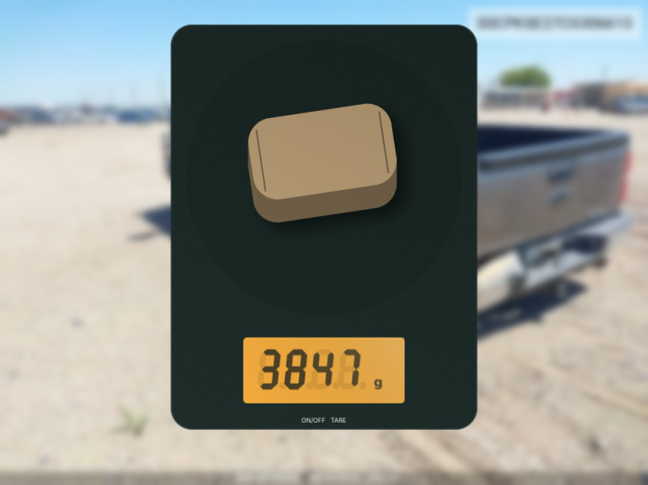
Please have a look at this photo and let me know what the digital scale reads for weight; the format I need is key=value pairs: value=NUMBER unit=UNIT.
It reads value=3847 unit=g
